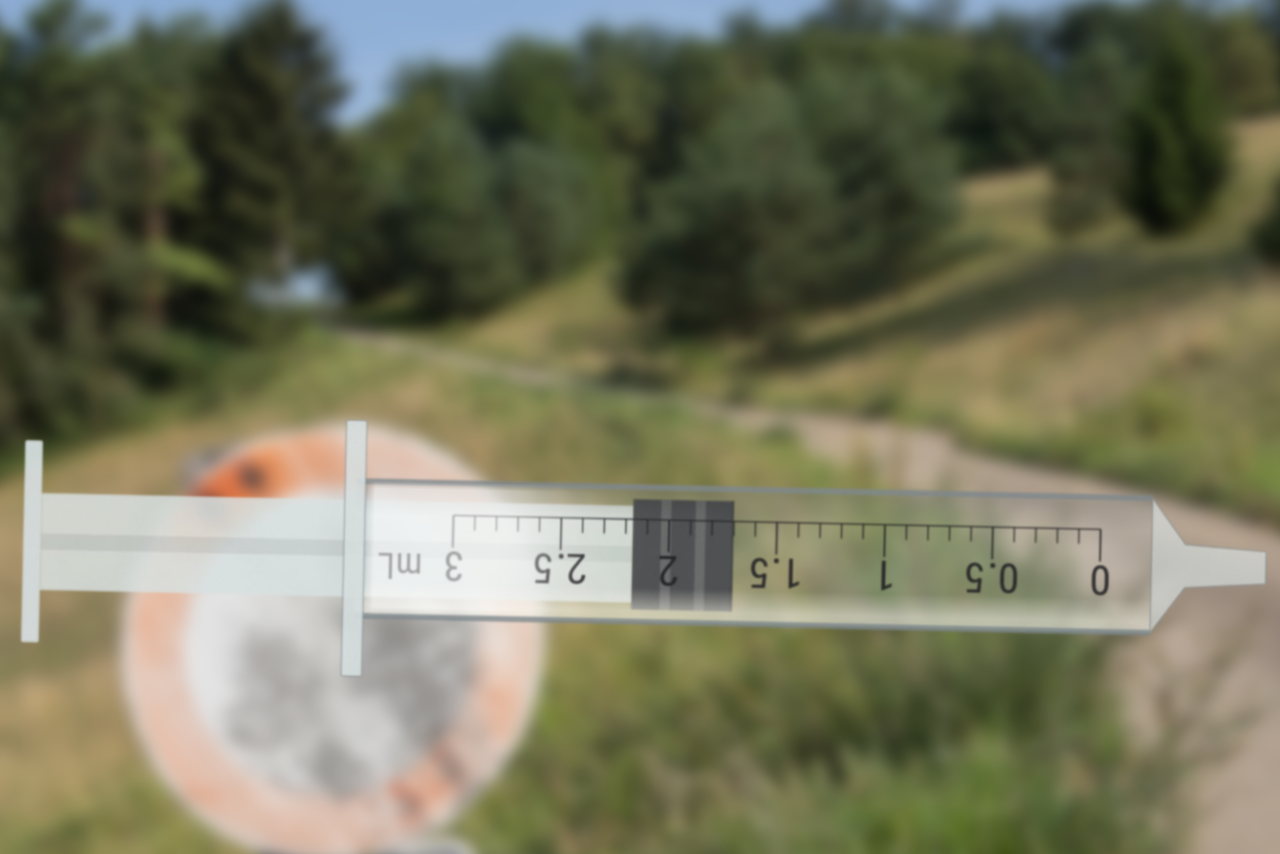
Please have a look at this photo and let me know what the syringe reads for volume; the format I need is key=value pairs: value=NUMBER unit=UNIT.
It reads value=1.7 unit=mL
